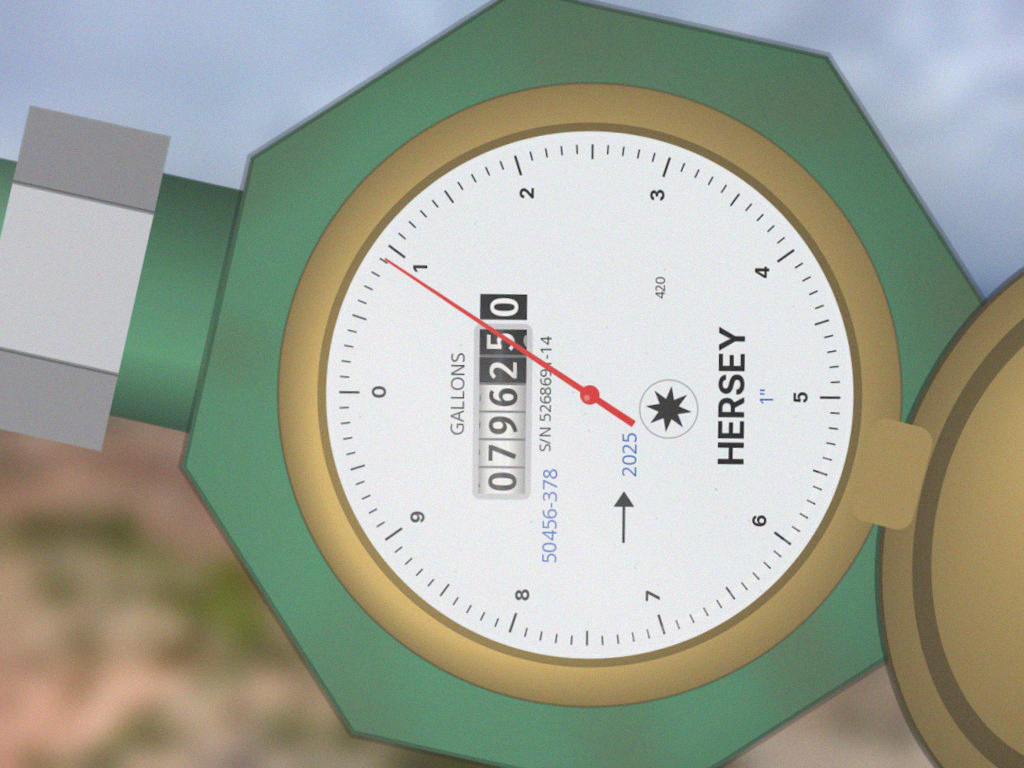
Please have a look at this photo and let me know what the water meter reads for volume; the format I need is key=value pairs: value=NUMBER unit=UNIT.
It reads value=796250.9 unit=gal
